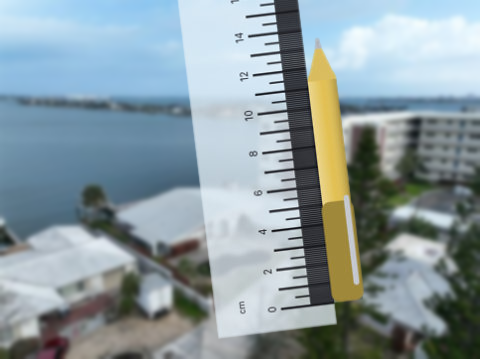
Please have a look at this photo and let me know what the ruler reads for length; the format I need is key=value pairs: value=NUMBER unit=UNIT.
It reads value=13.5 unit=cm
